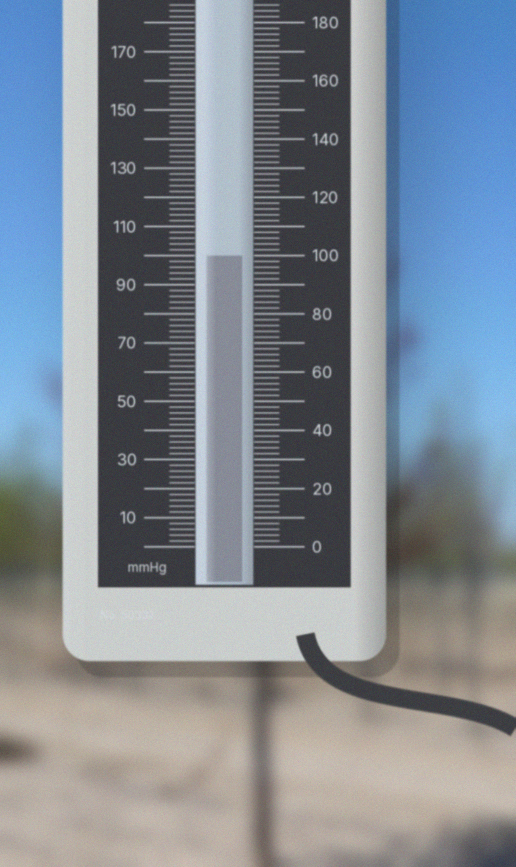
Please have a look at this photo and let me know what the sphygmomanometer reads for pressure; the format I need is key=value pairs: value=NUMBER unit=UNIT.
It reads value=100 unit=mmHg
